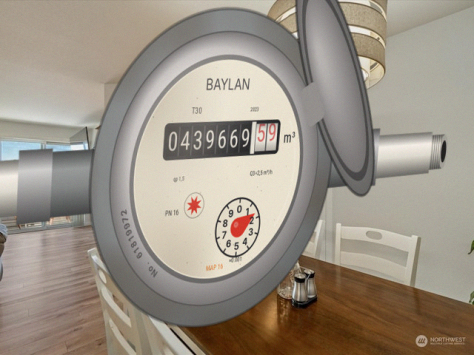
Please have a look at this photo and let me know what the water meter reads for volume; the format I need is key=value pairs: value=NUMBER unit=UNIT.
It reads value=439669.591 unit=m³
